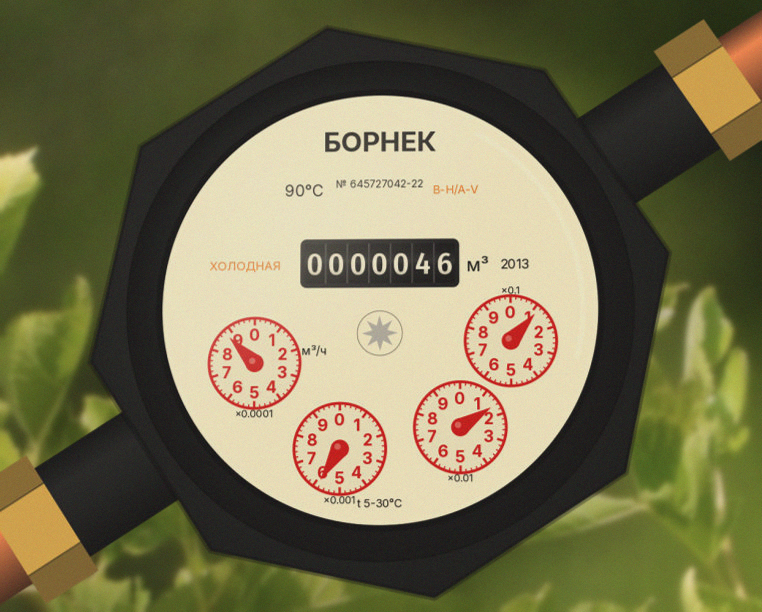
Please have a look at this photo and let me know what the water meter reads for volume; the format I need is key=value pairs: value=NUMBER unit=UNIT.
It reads value=46.1158 unit=m³
